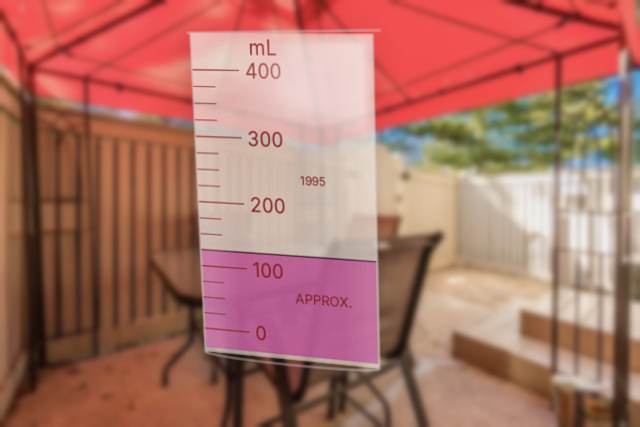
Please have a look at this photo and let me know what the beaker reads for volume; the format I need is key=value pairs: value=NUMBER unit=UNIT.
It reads value=125 unit=mL
